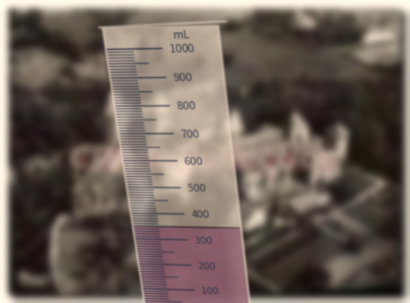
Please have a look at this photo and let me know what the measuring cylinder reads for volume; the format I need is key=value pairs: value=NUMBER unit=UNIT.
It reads value=350 unit=mL
